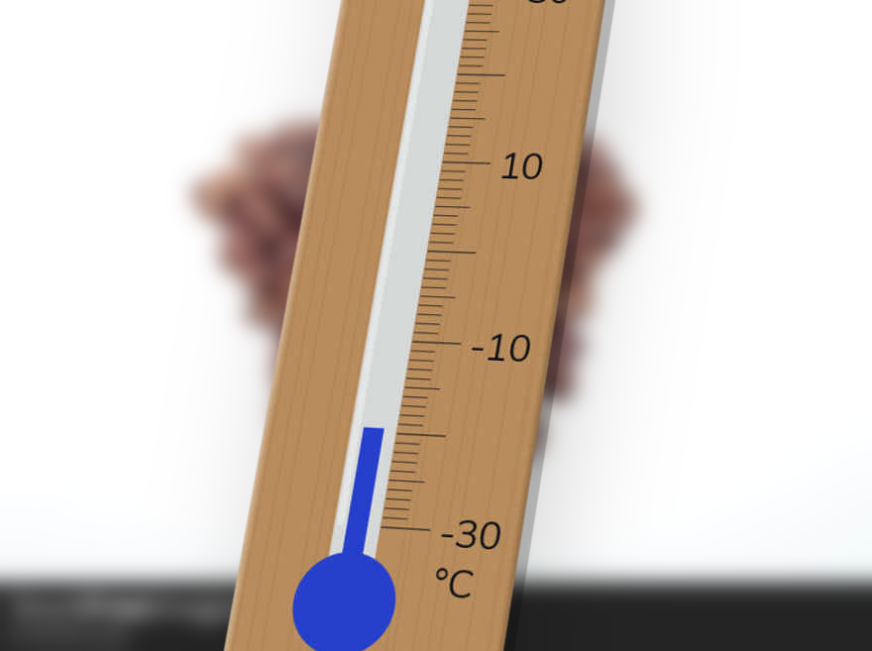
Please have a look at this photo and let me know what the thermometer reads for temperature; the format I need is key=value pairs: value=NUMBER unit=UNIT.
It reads value=-19.5 unit=°C
